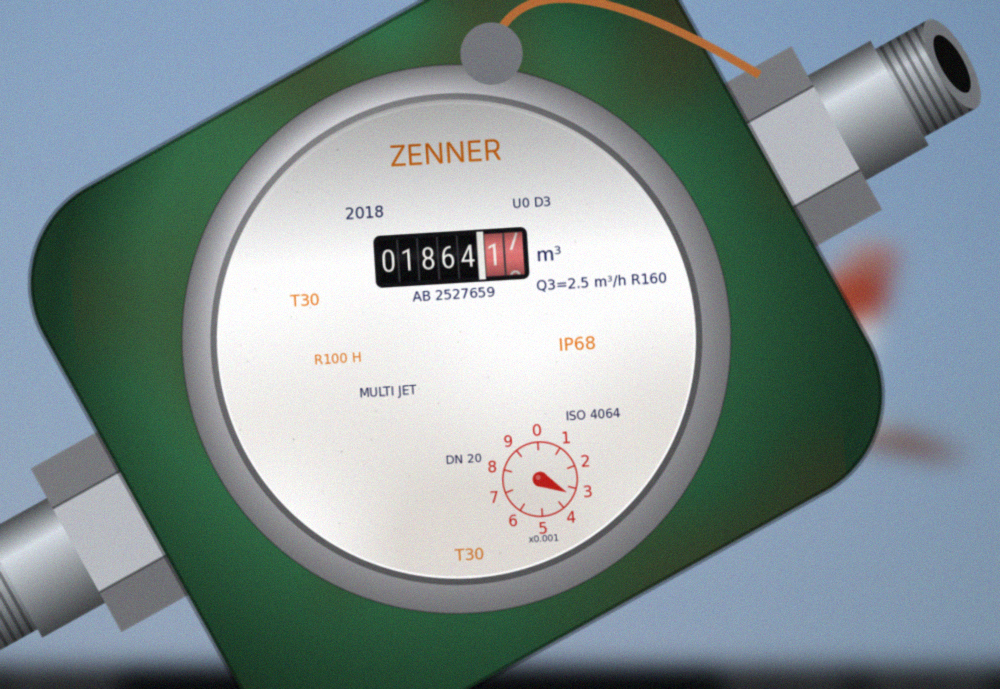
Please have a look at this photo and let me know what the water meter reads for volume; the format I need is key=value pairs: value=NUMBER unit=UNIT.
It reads value=1864.173 unit=m³
